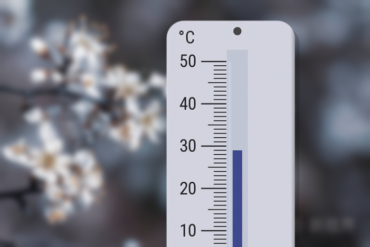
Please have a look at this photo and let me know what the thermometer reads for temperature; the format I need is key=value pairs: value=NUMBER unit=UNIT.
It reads value=29 unit=°C
